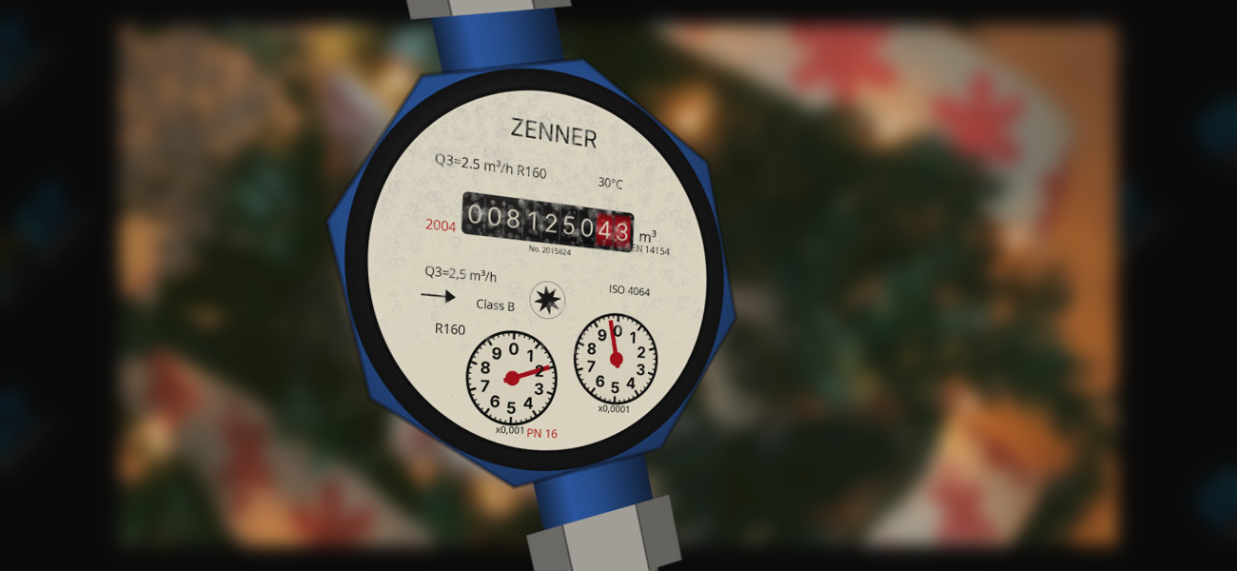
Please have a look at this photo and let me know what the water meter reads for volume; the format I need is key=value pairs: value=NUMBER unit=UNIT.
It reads value=81250.4319 unit=m³
